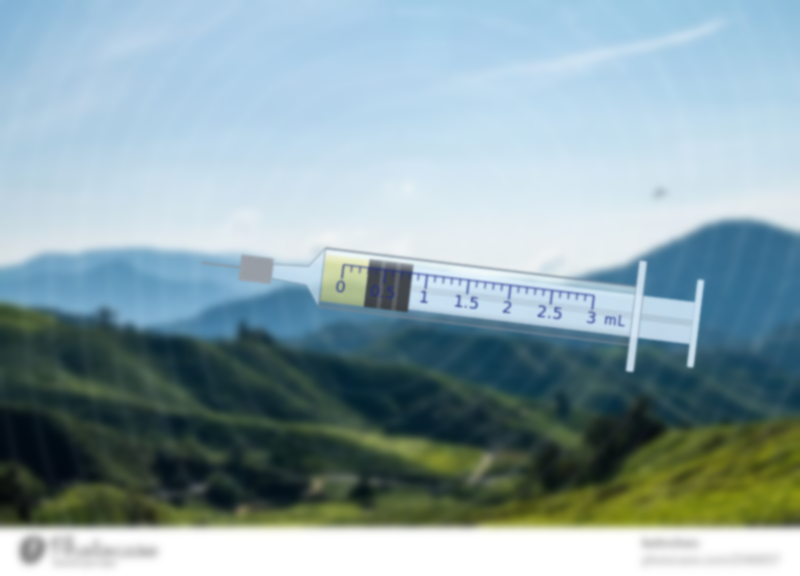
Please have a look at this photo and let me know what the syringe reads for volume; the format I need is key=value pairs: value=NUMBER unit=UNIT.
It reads value=0.3 unit=mL
